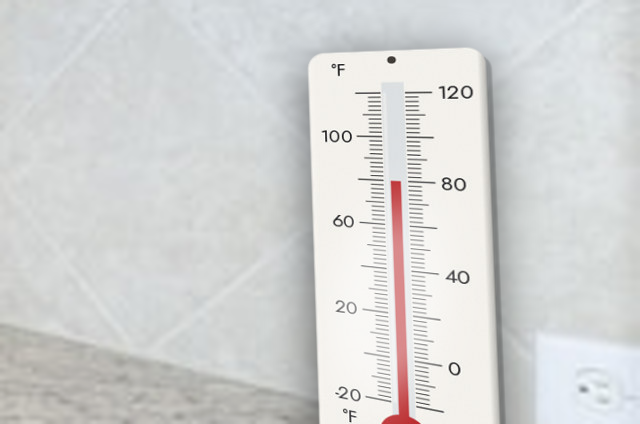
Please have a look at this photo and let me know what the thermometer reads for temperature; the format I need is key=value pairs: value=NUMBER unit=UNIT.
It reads value=80 unit=°F
